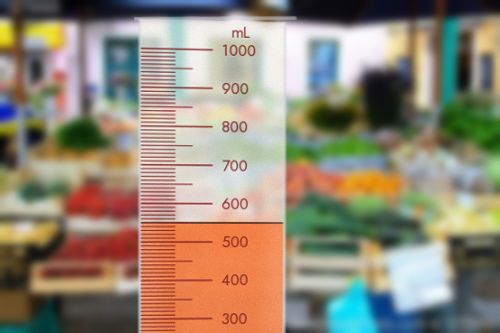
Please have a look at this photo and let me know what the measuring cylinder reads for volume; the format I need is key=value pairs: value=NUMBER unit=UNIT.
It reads value=550 unit=mL
